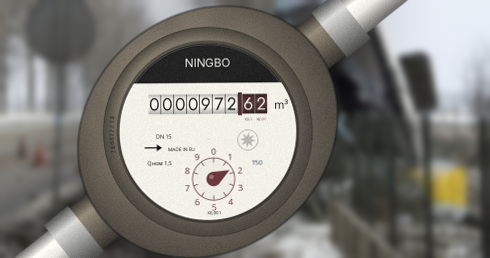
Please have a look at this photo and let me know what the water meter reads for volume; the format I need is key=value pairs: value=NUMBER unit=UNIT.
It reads value=972.621 unit=m³
